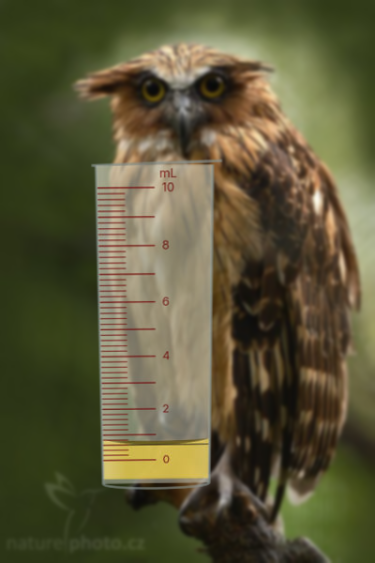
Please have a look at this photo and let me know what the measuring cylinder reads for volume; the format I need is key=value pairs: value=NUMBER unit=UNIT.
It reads value=0.6 unit=mL
